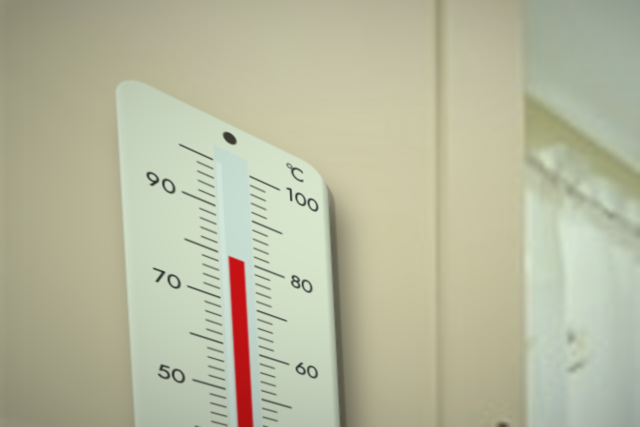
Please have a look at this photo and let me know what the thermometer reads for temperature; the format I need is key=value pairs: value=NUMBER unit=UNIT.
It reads value=80 unit=°C
